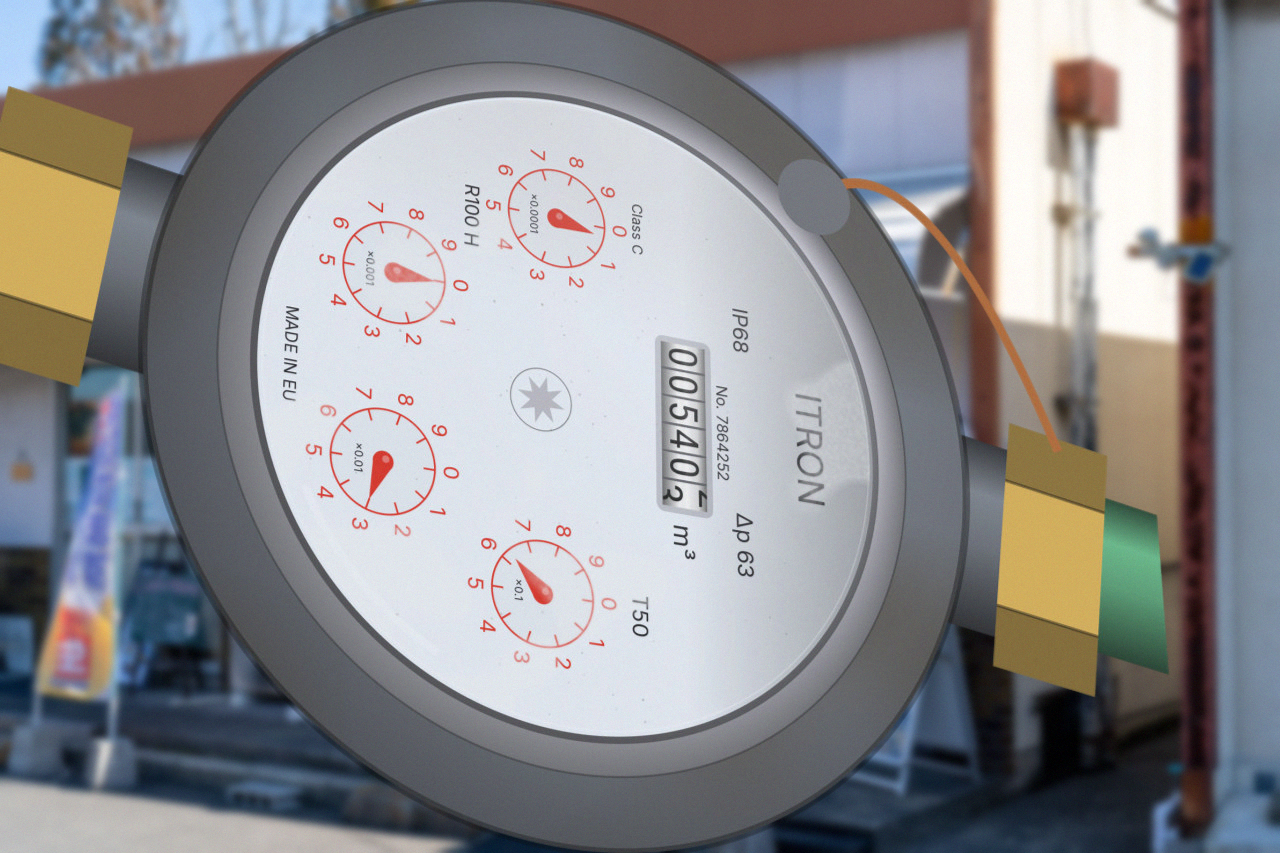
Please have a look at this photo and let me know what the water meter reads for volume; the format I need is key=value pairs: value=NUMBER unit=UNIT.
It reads value=5402.6300 unit=m³
